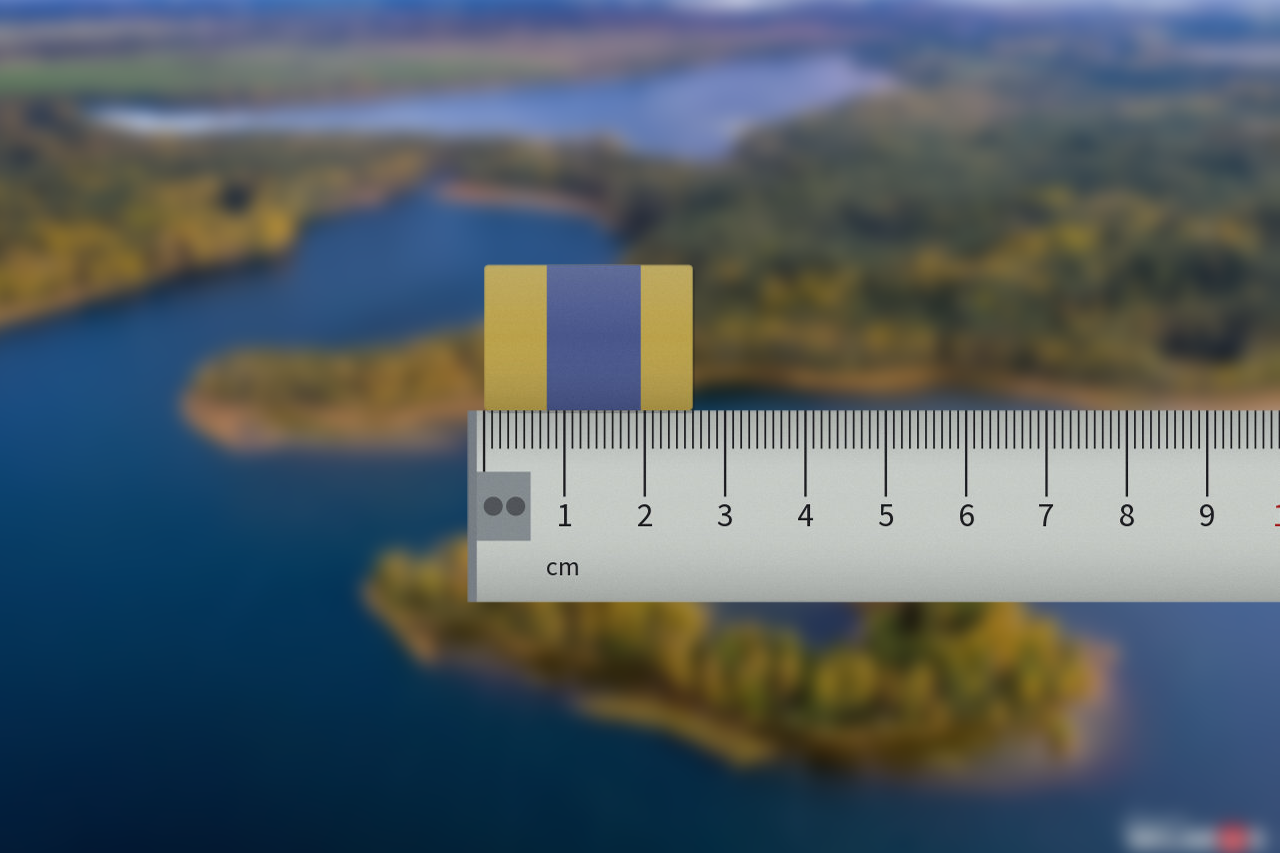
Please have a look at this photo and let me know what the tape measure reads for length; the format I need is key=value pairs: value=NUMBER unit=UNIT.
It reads value=2.6 unit=cm
